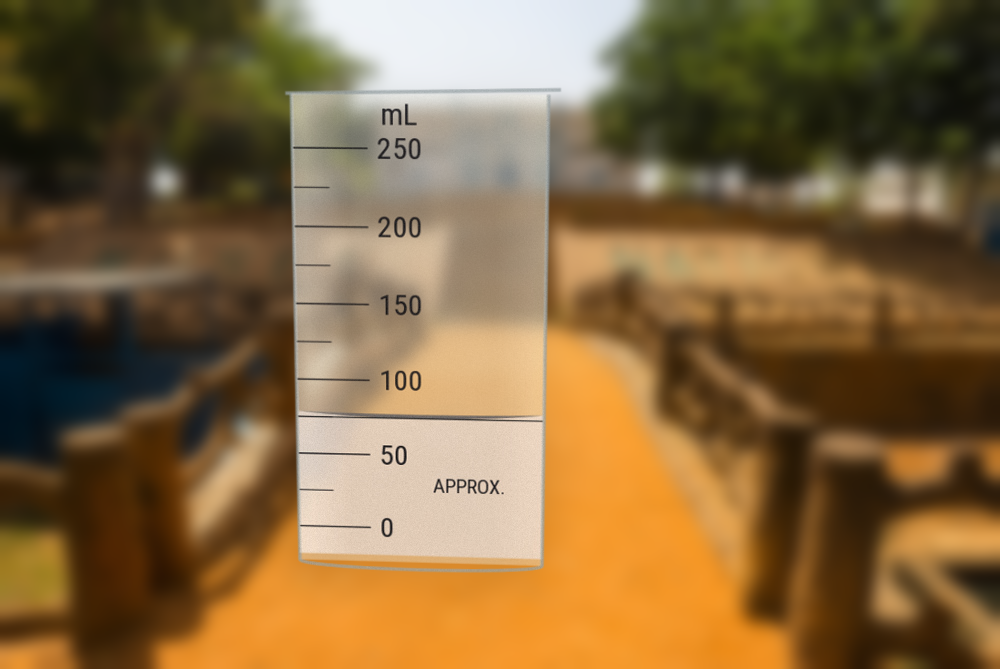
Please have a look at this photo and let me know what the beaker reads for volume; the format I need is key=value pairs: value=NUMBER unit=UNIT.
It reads value=75 unit=mL
